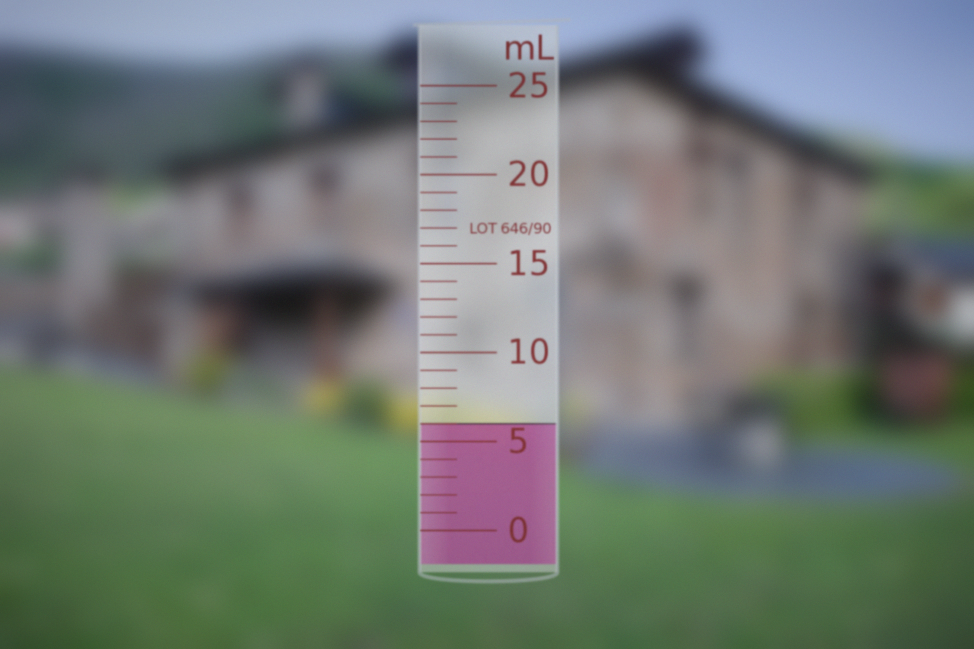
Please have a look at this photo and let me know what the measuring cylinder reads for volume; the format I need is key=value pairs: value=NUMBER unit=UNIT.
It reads value=6 unit=mL
